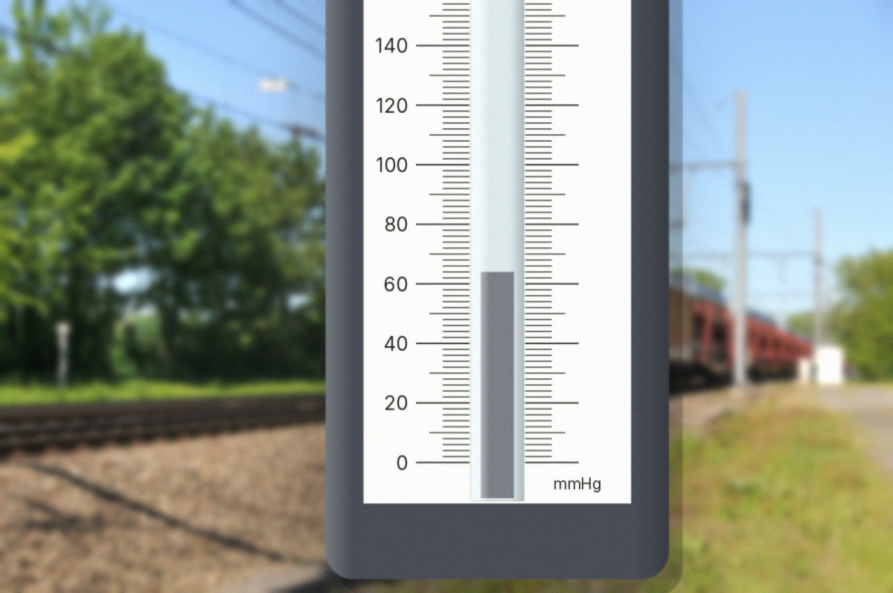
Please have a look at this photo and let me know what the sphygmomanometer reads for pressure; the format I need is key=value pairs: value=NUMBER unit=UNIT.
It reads value=64 unit=mmHg
